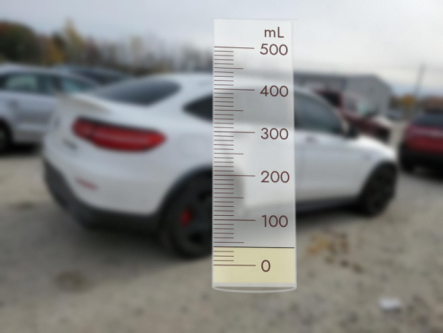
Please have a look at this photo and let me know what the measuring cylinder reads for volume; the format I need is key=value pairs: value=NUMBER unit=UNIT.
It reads value=40 unit=mL
